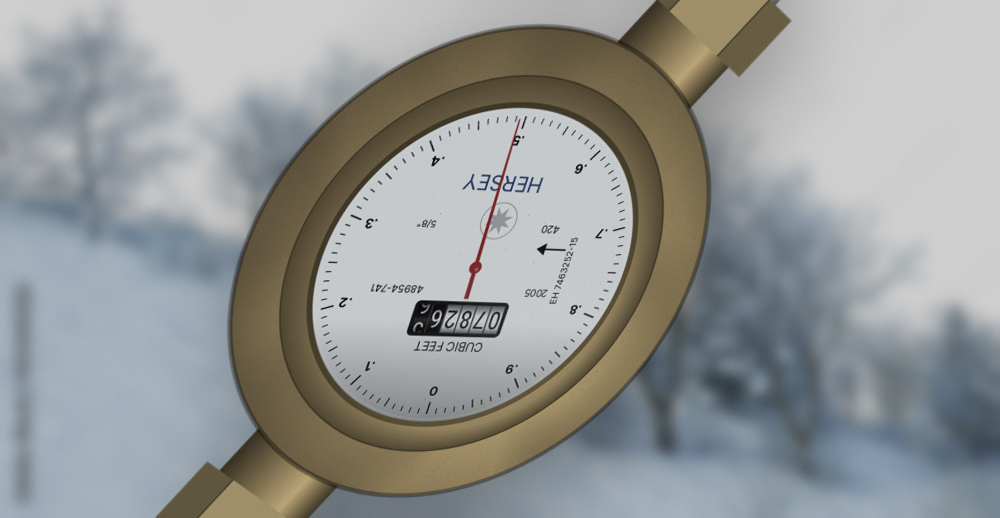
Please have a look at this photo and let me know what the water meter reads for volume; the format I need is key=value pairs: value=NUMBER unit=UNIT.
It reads value=78265.49 unit=ft³
